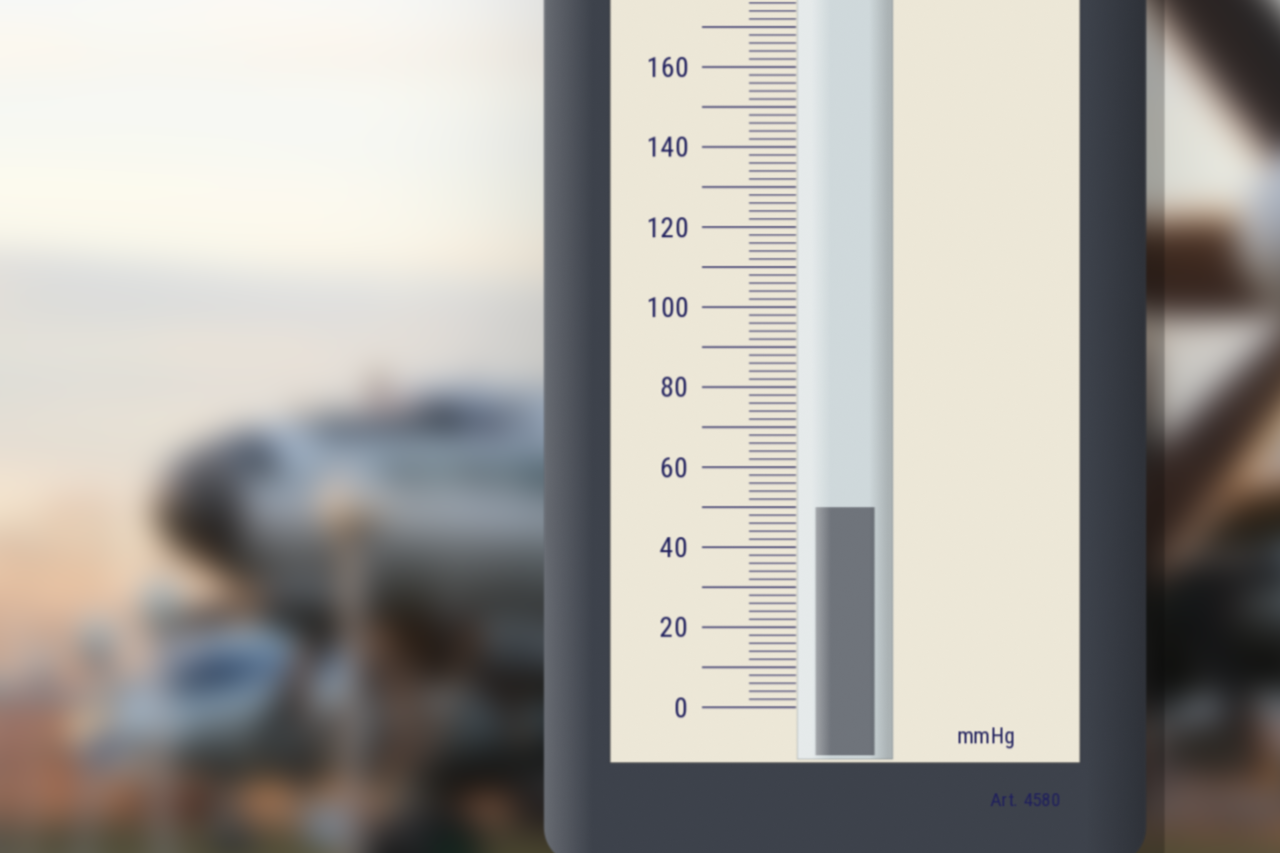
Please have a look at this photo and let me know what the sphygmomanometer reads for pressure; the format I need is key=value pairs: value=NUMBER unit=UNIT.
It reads value=50 unit=mmHg
